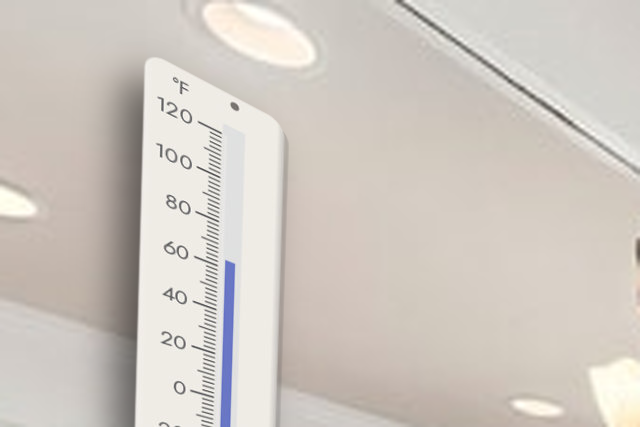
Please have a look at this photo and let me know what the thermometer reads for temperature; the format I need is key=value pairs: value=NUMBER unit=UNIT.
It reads value=64 unit=°F
